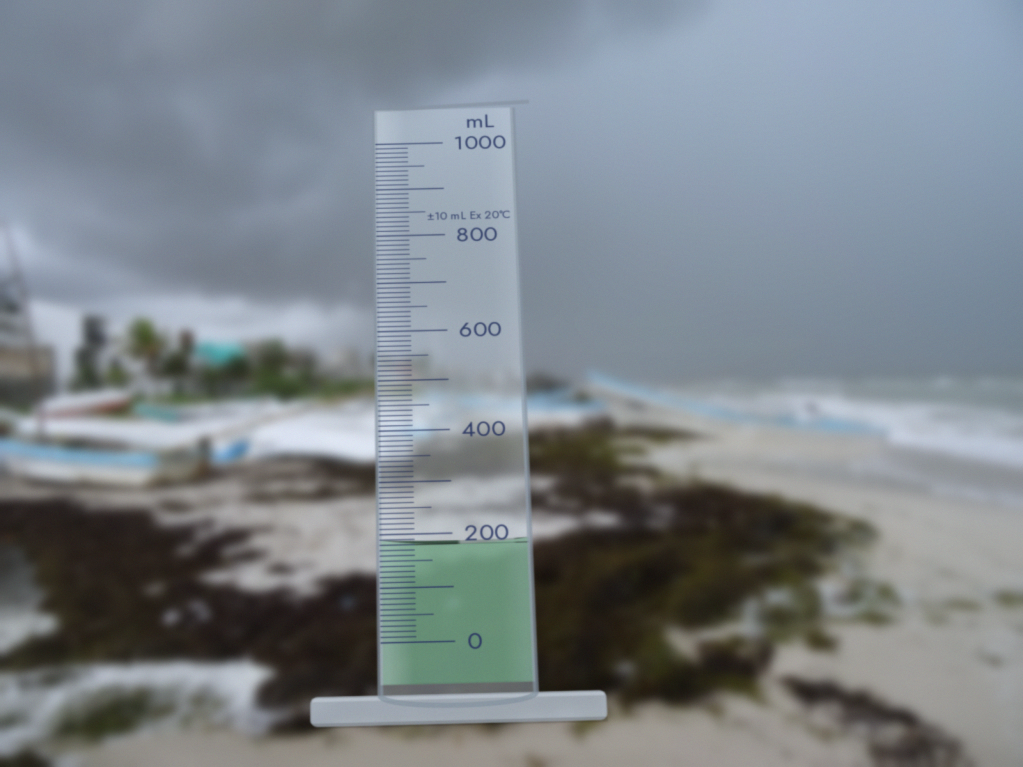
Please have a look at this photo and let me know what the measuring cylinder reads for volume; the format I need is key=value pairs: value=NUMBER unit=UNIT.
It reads value=180 unit=mL
